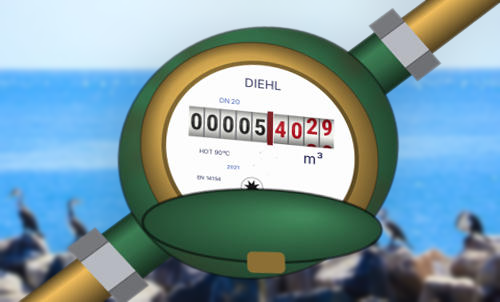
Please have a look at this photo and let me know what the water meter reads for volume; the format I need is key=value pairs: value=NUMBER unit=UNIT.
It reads value=5.4029 unit=m³
